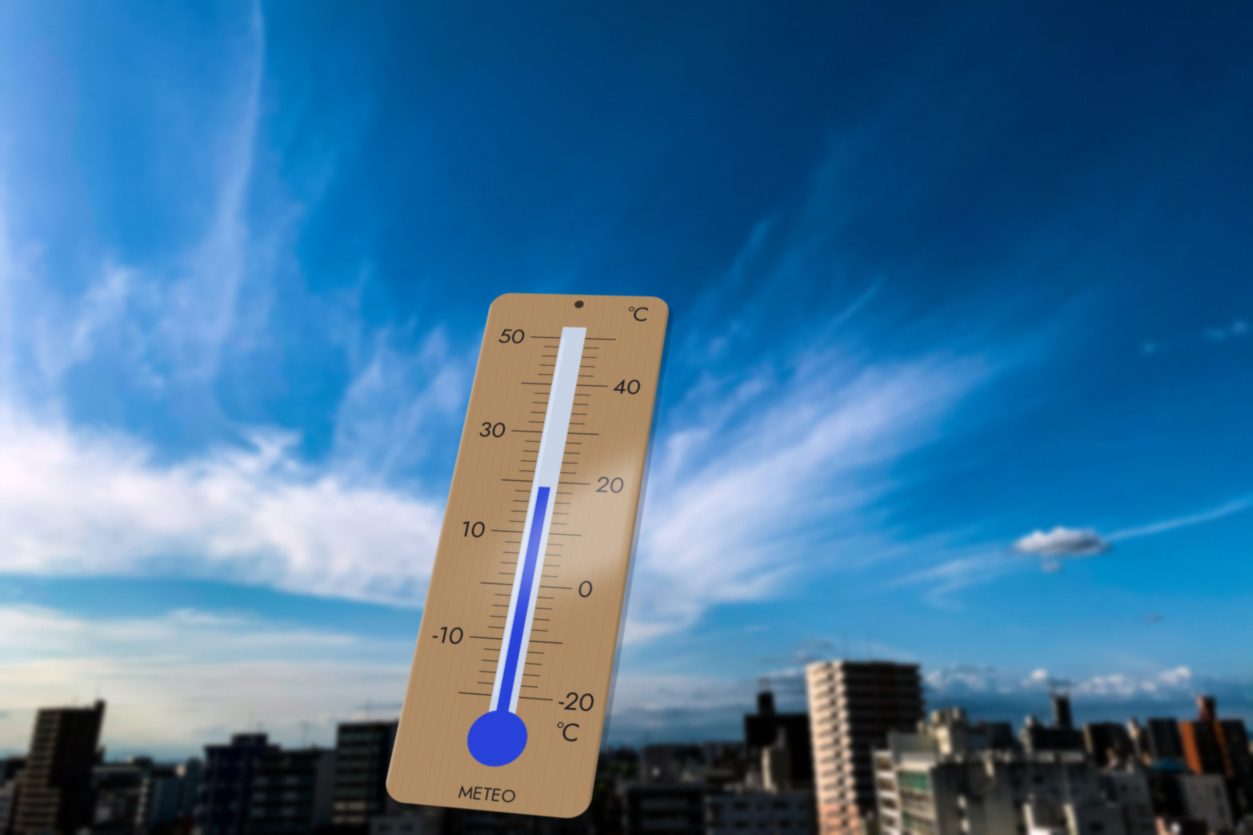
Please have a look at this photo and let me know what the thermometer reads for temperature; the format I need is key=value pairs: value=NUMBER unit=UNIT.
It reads value=19 unit=°C
